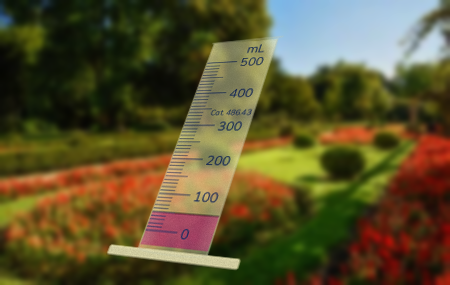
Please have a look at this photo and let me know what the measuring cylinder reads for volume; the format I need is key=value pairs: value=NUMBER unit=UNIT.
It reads value=50 unit=mL
